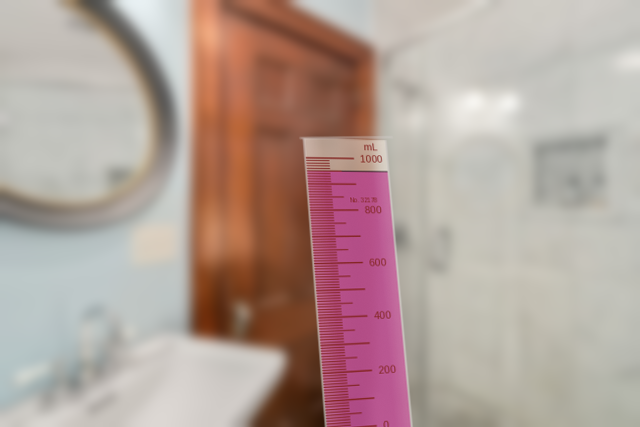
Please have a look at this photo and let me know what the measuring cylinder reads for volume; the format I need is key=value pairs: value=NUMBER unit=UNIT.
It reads value=950 unit=mL
